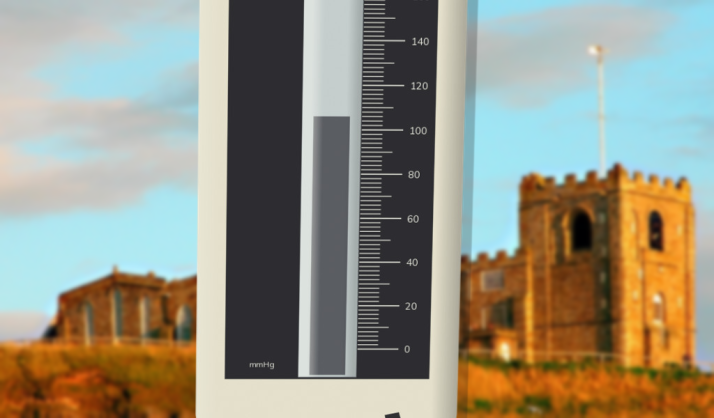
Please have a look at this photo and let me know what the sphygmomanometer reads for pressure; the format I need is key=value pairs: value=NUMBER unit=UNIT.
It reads value=106 unit=mmHg
